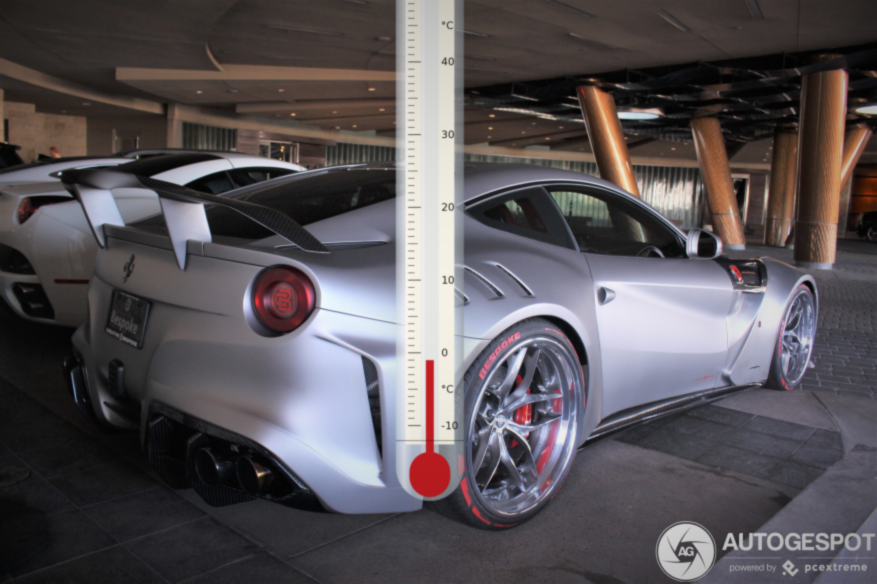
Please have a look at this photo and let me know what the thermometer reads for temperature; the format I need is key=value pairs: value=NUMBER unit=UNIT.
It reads value=-1 unit=°C
